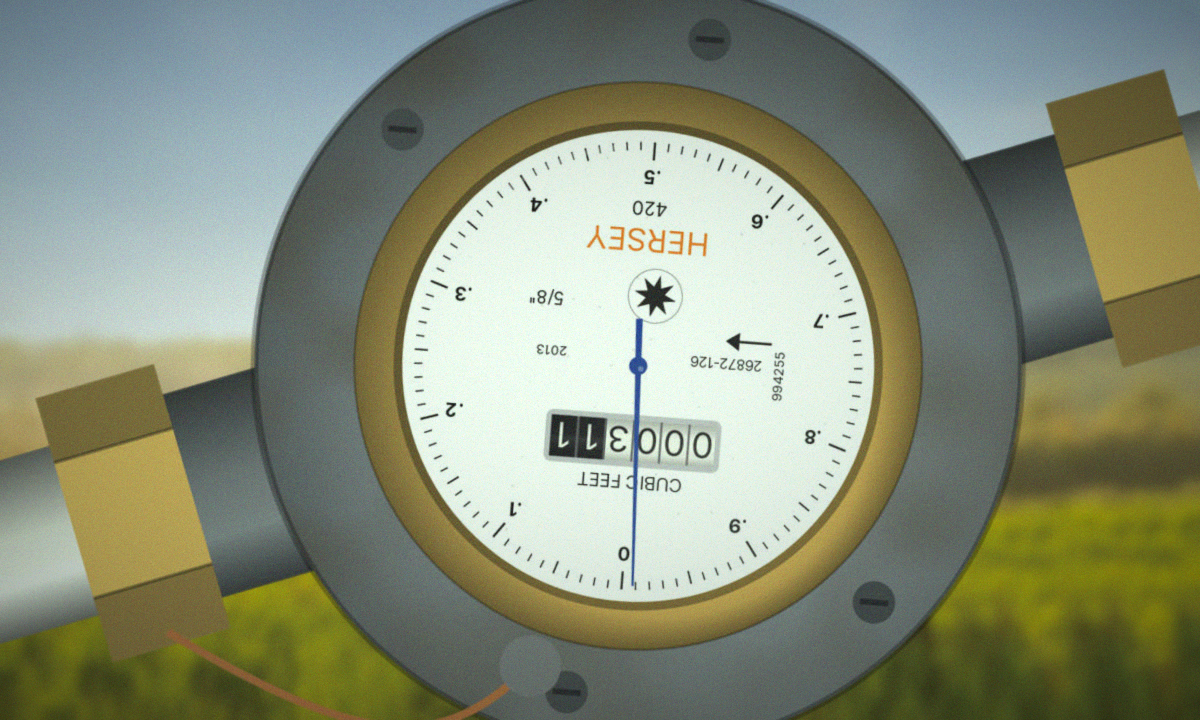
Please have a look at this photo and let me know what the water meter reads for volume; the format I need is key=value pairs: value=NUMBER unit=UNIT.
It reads value=310.99 unit=ft³
